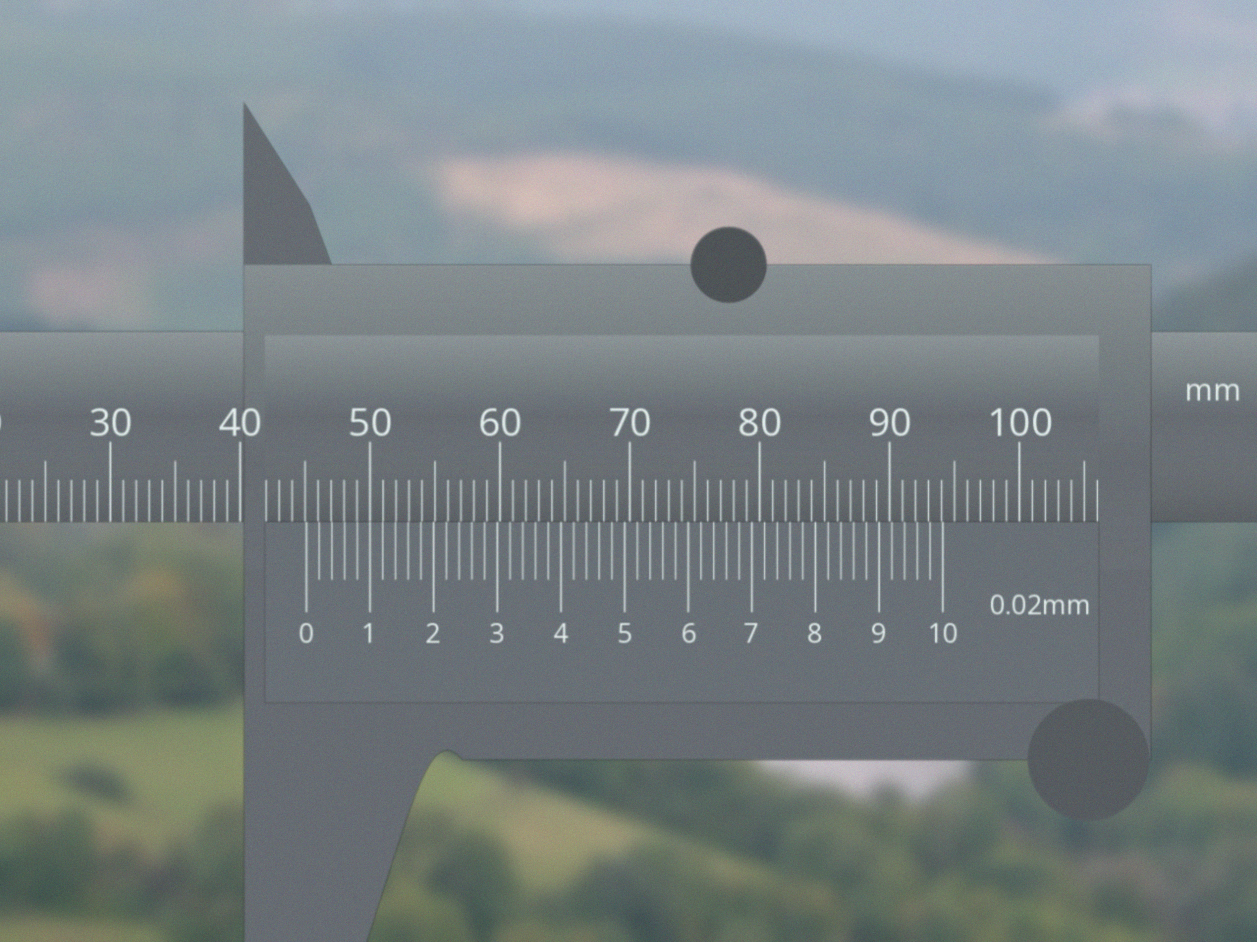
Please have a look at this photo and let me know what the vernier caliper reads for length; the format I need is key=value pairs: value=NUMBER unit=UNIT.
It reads value=45.1 unit=mm
